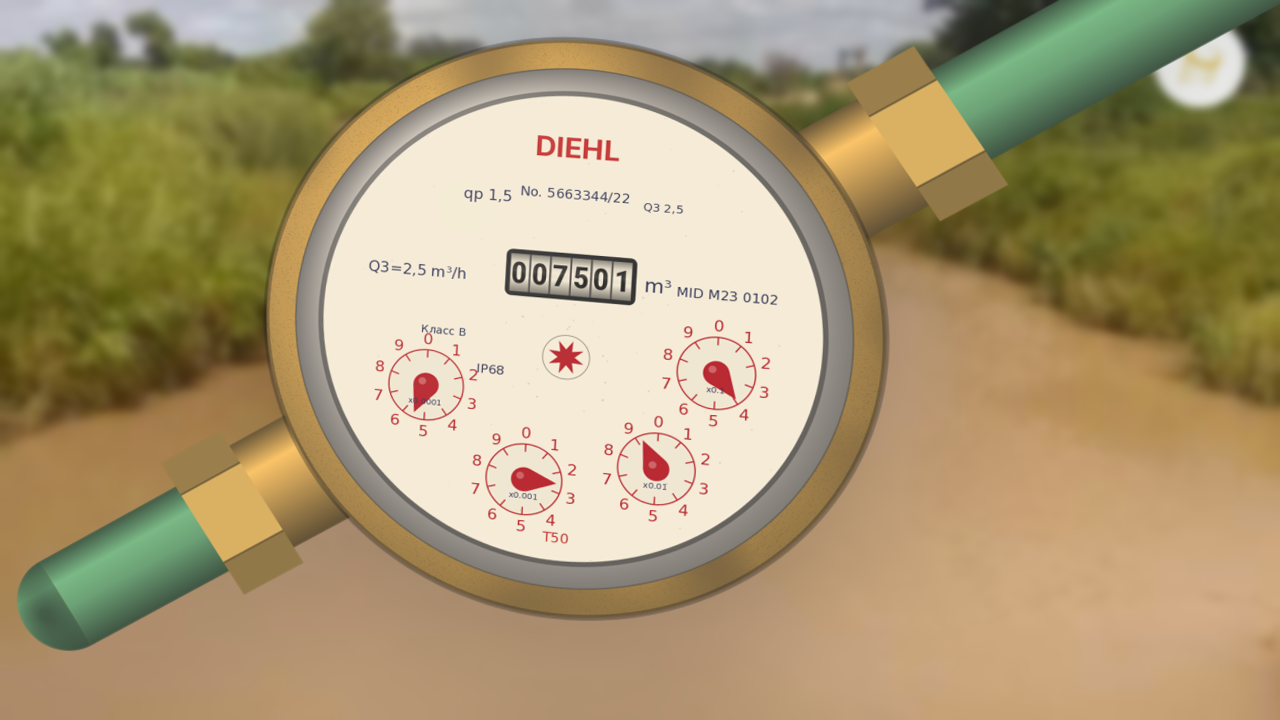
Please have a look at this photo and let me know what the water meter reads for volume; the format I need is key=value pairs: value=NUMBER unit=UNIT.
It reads value=7501.3925 unit=m³
